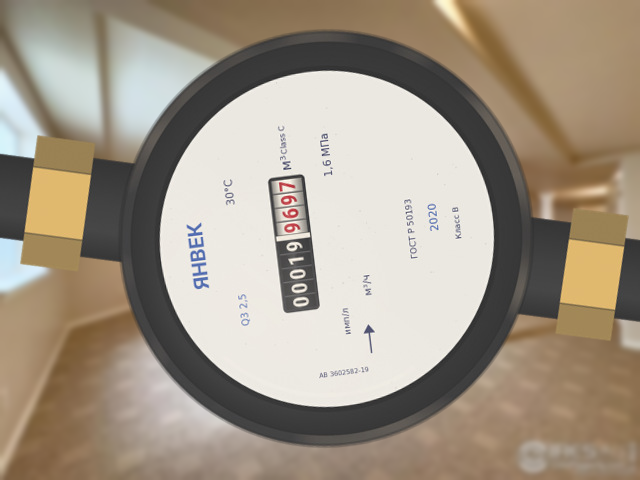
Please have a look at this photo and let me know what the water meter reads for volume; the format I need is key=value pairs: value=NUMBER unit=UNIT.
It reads value=19.9697 unit=m³
